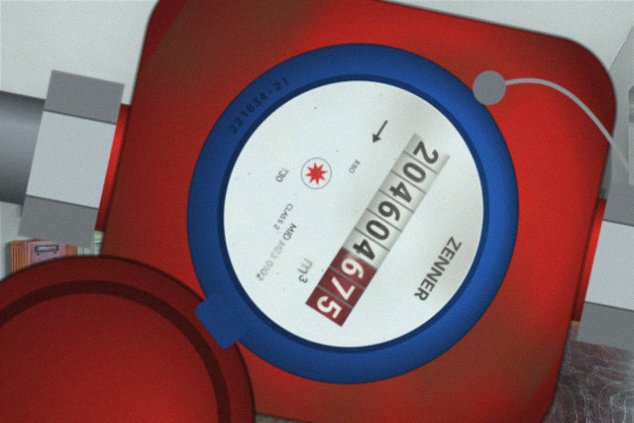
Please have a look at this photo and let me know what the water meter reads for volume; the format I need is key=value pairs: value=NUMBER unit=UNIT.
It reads value=204604.675 unit=m³
